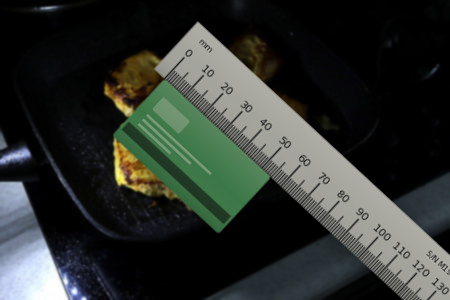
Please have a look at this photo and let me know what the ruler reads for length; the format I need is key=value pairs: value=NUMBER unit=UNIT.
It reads value=55 unit=mm
